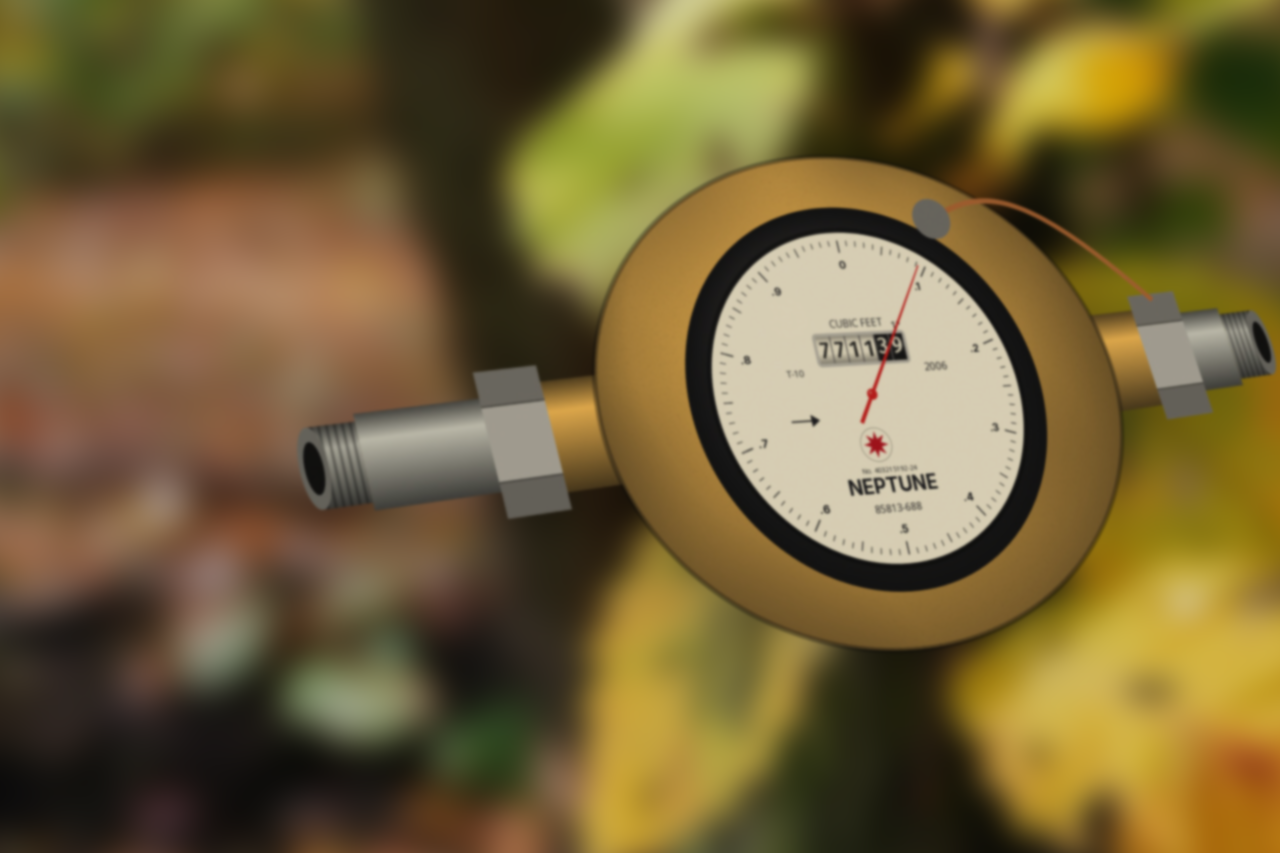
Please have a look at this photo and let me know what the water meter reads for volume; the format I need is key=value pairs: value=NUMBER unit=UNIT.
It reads value=771139.09 unit=ft³
